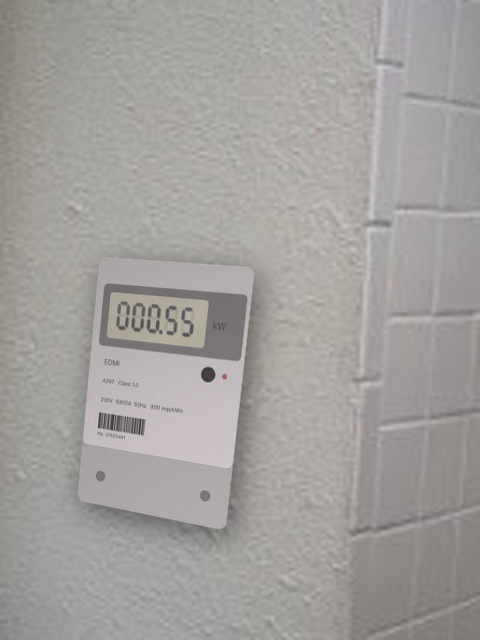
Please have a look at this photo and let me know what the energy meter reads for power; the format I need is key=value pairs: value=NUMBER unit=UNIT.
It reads value=0.55 unit=kW
